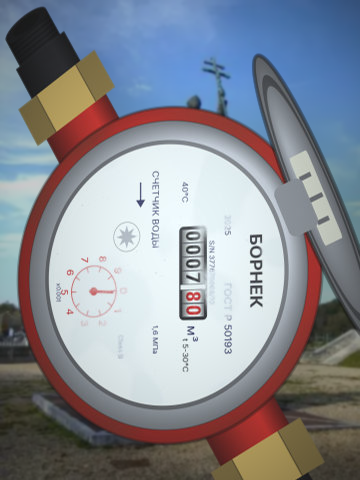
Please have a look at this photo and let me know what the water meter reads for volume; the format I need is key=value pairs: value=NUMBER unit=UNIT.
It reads value=7.800 unit=m³
